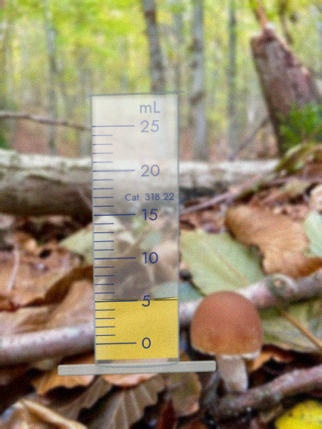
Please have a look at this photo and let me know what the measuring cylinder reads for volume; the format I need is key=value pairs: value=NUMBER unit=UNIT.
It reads value=5 unit=mL
